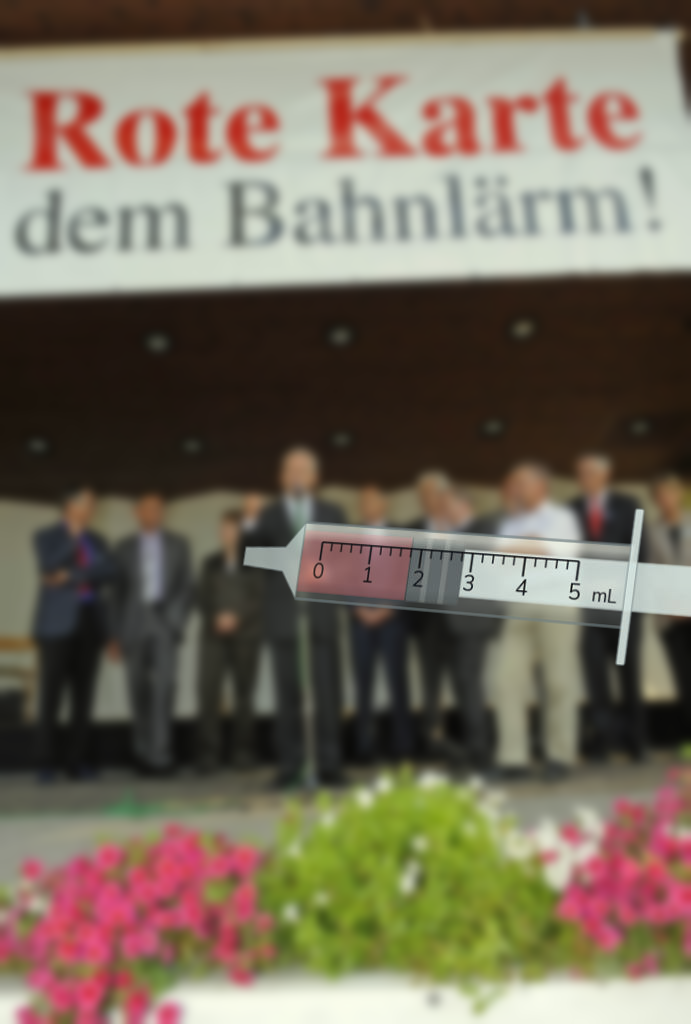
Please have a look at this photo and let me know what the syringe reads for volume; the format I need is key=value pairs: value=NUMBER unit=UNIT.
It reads value=1.8 unit=mL
